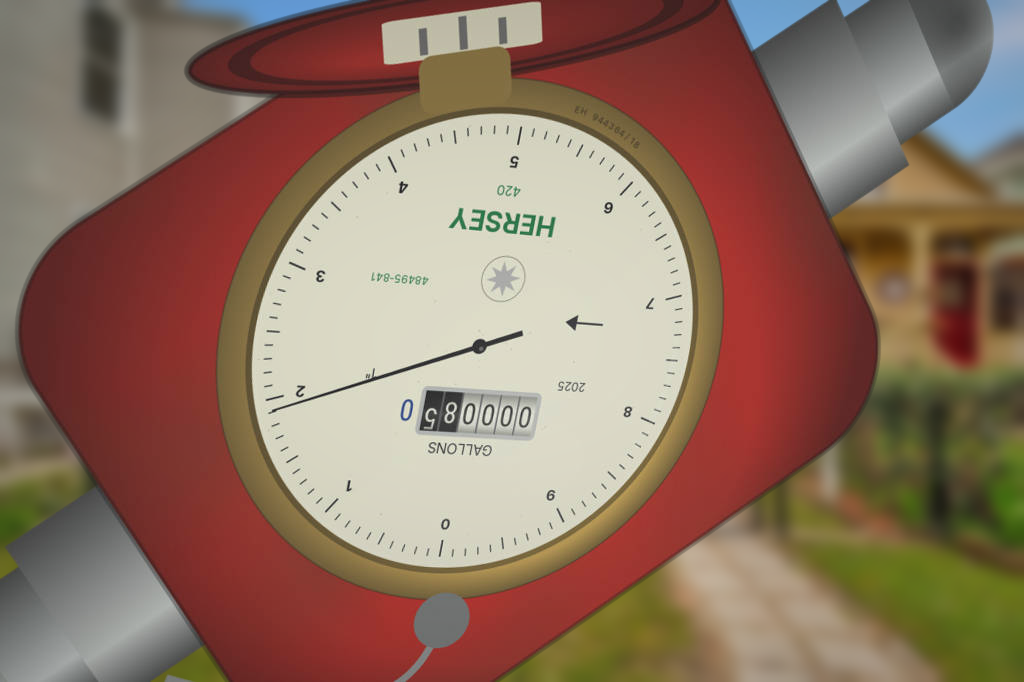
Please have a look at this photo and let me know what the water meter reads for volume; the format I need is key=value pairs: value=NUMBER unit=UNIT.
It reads value=851.9 unit=gal
